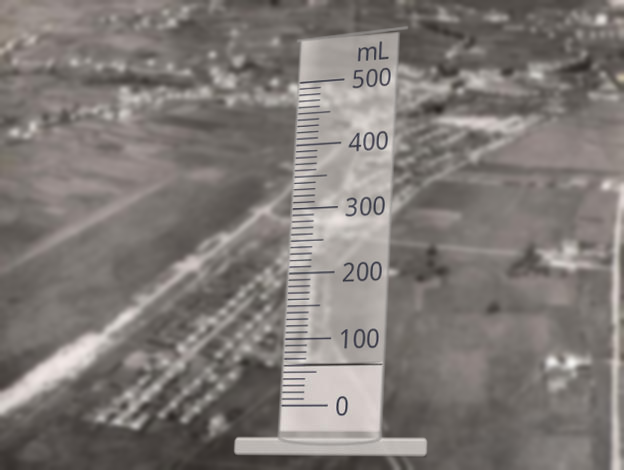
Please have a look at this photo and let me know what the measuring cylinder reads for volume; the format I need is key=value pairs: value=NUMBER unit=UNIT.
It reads value=60 unit=mL
